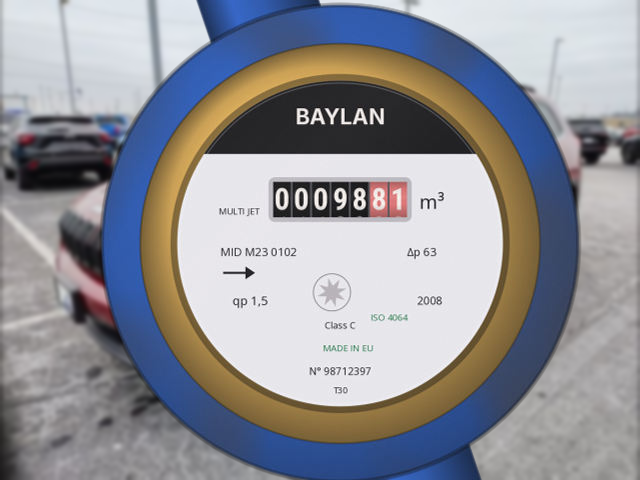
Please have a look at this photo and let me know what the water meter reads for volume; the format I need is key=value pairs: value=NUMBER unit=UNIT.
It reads value=98.81 unit=m³
